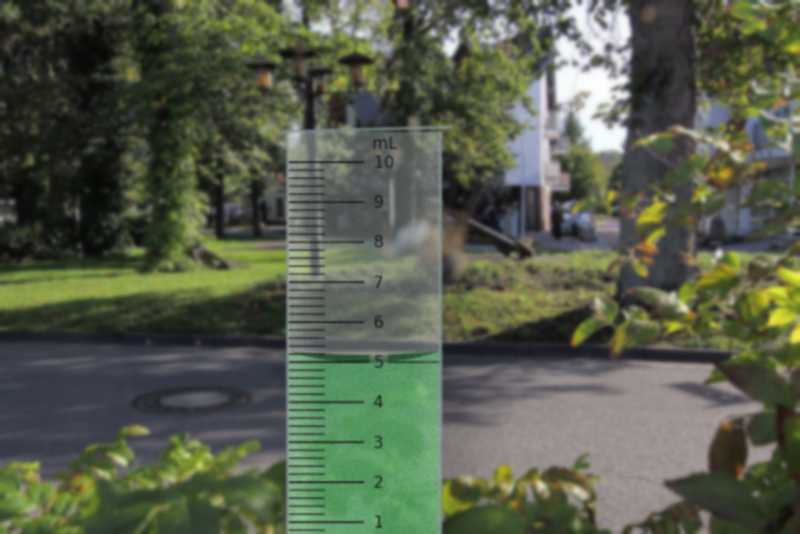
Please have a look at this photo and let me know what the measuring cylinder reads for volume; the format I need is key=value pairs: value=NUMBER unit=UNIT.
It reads value=5 unit=mL
